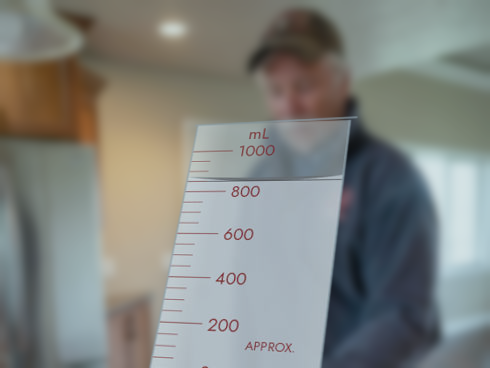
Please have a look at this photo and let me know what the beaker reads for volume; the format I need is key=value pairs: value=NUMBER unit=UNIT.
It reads value=850 unit=mL
